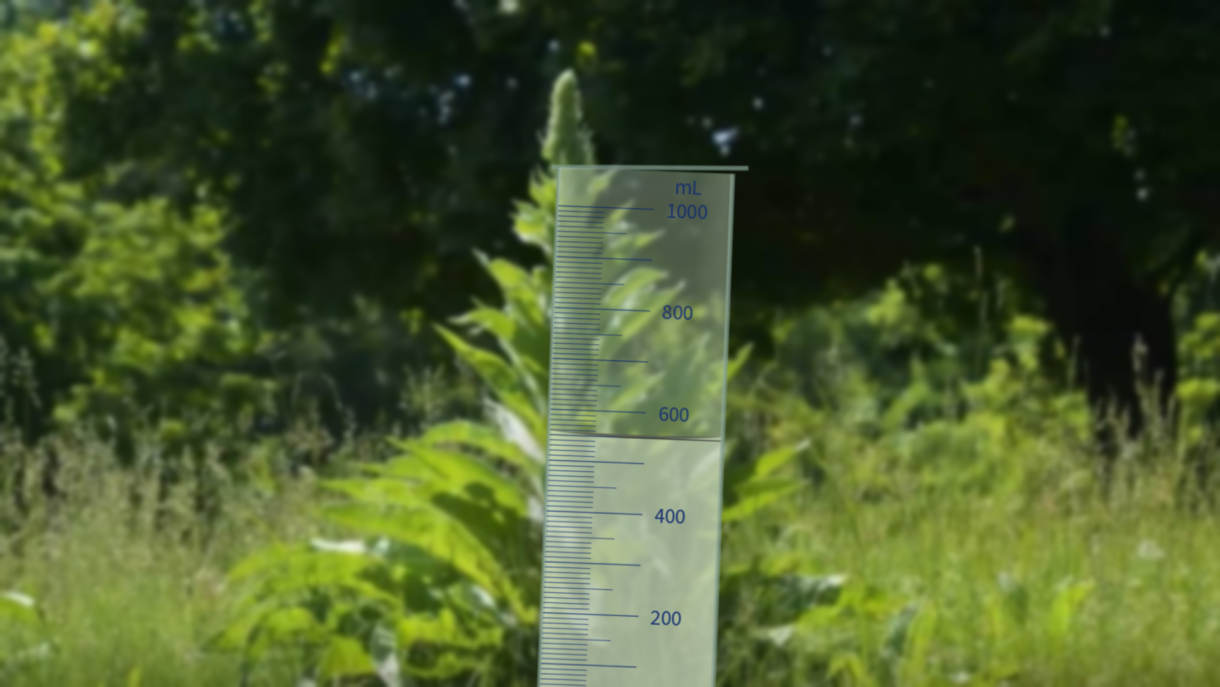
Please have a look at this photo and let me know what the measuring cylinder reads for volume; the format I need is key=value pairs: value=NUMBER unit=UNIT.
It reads value=550 unit=mL
